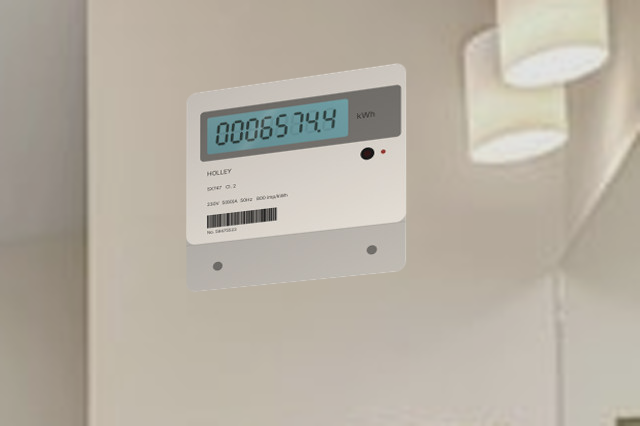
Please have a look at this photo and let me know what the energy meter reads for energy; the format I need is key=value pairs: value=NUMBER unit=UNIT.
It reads value=6574.4 unit=kWh
